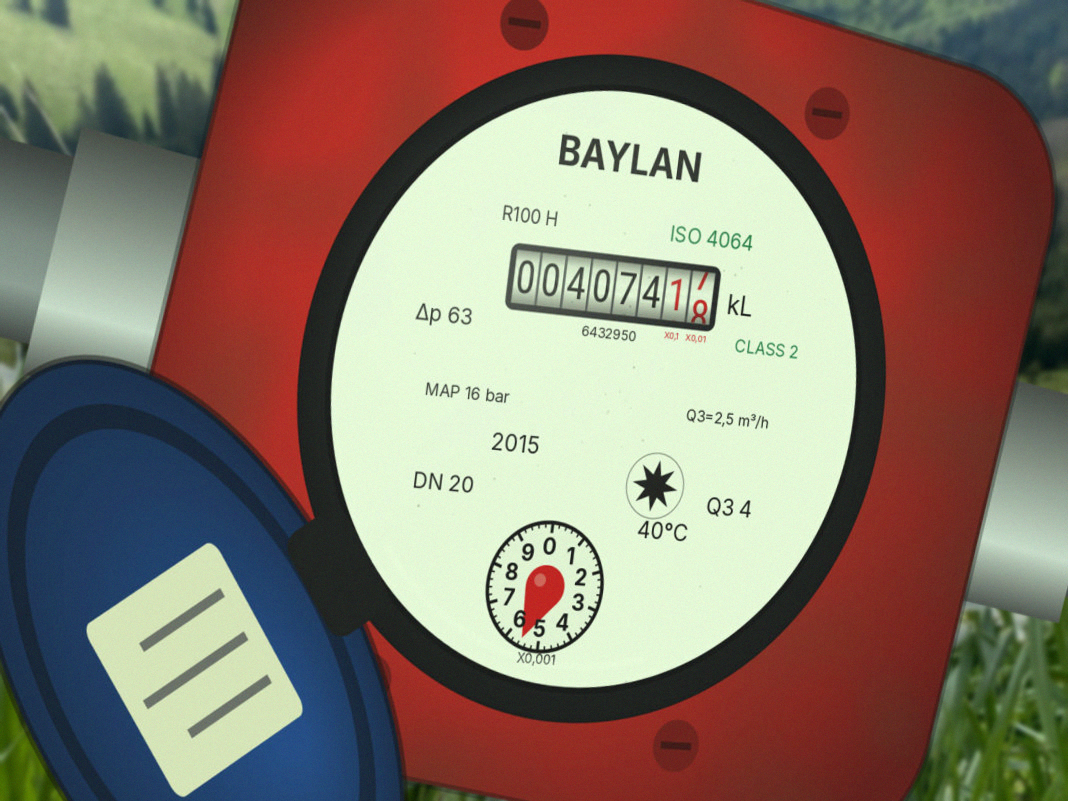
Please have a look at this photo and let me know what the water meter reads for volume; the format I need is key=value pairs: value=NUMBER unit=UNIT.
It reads value=4074.175 unit=kL
